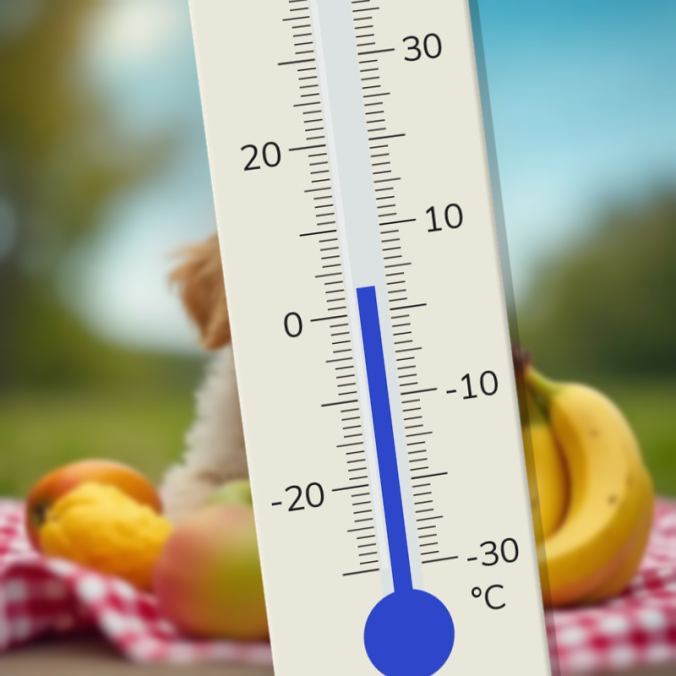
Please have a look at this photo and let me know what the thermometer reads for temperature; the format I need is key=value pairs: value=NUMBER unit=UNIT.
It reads value=3 unit=°C
